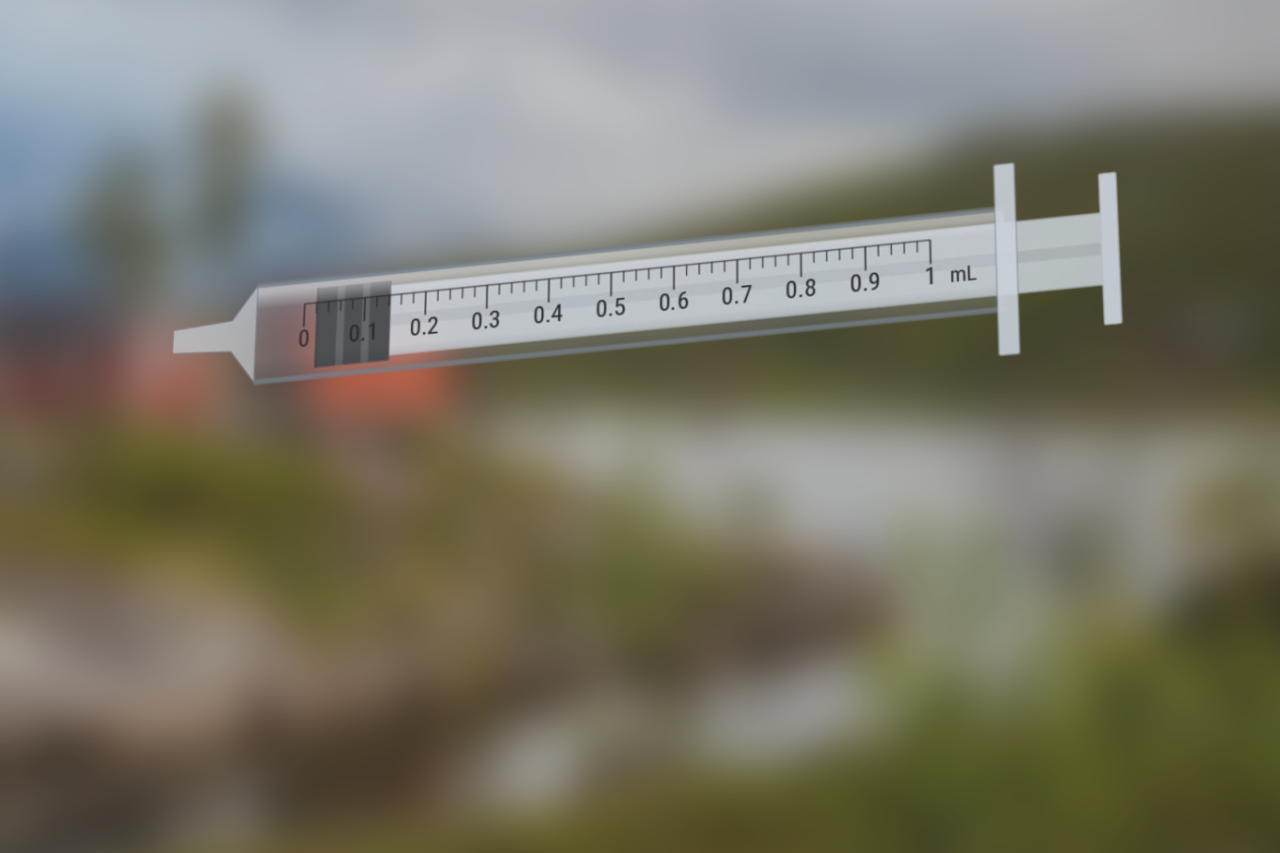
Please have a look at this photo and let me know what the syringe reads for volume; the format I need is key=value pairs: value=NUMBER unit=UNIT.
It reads value=0.02 unit=mL
